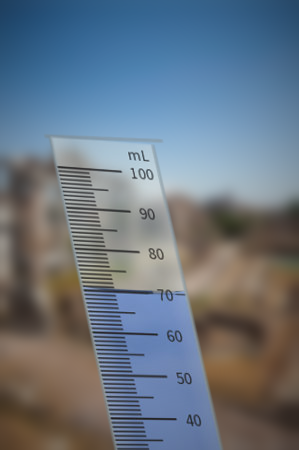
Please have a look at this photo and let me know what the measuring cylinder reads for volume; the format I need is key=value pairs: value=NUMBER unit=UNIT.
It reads value=70 unit=mL
